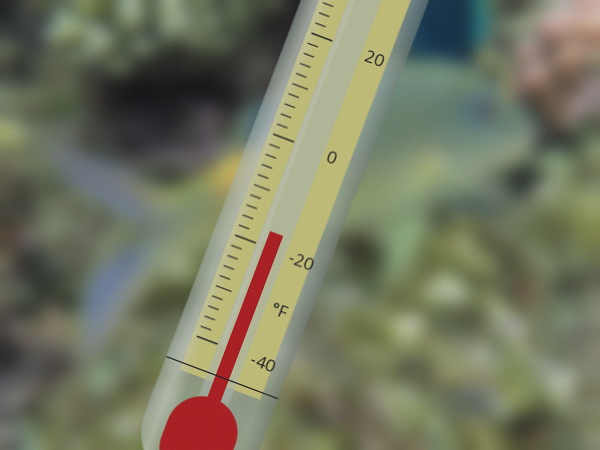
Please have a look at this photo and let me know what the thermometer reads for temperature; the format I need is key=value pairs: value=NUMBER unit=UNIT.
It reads value=-17 unit=°F
